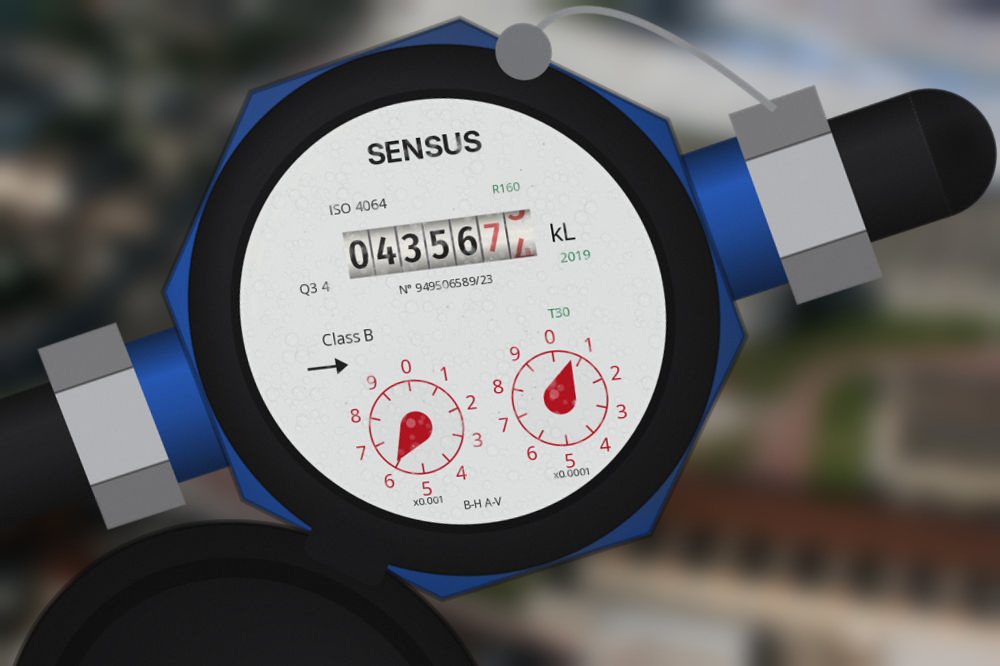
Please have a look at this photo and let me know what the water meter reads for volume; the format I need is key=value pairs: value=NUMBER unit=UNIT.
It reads value=4356.7360 unit=kL
